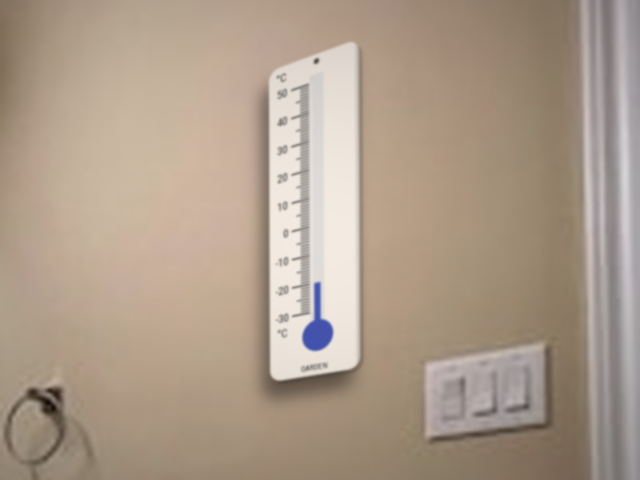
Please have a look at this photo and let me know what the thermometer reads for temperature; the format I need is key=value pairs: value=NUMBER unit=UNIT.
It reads value=-20 unit=°C
